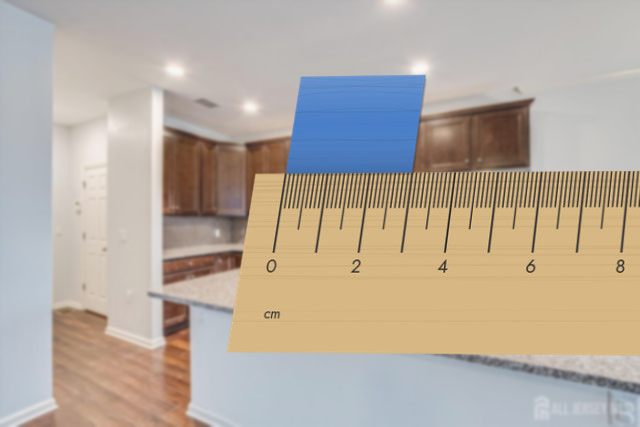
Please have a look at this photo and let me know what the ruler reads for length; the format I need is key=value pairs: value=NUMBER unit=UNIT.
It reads value=3 unit=cm
